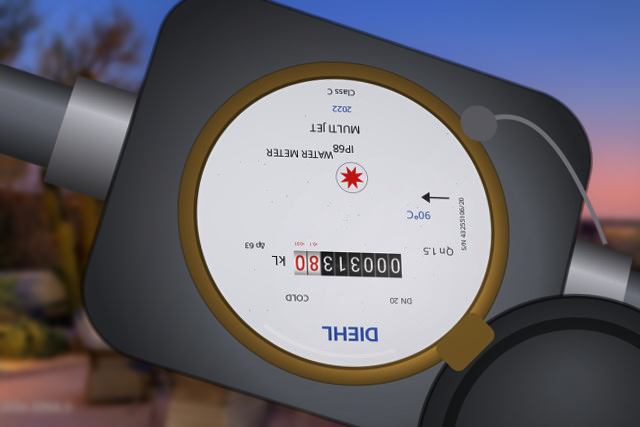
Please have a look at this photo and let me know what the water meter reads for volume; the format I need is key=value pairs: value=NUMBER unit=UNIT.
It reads value=313.80 unit=kL
